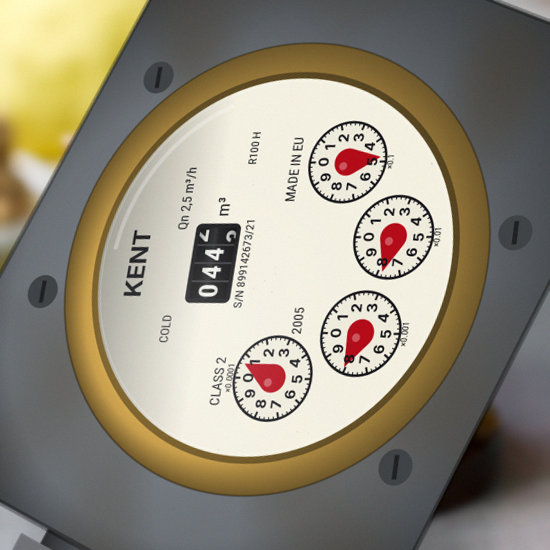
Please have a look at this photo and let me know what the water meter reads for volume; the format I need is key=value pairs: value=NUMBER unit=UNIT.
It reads value=442.4780 unit=m³
